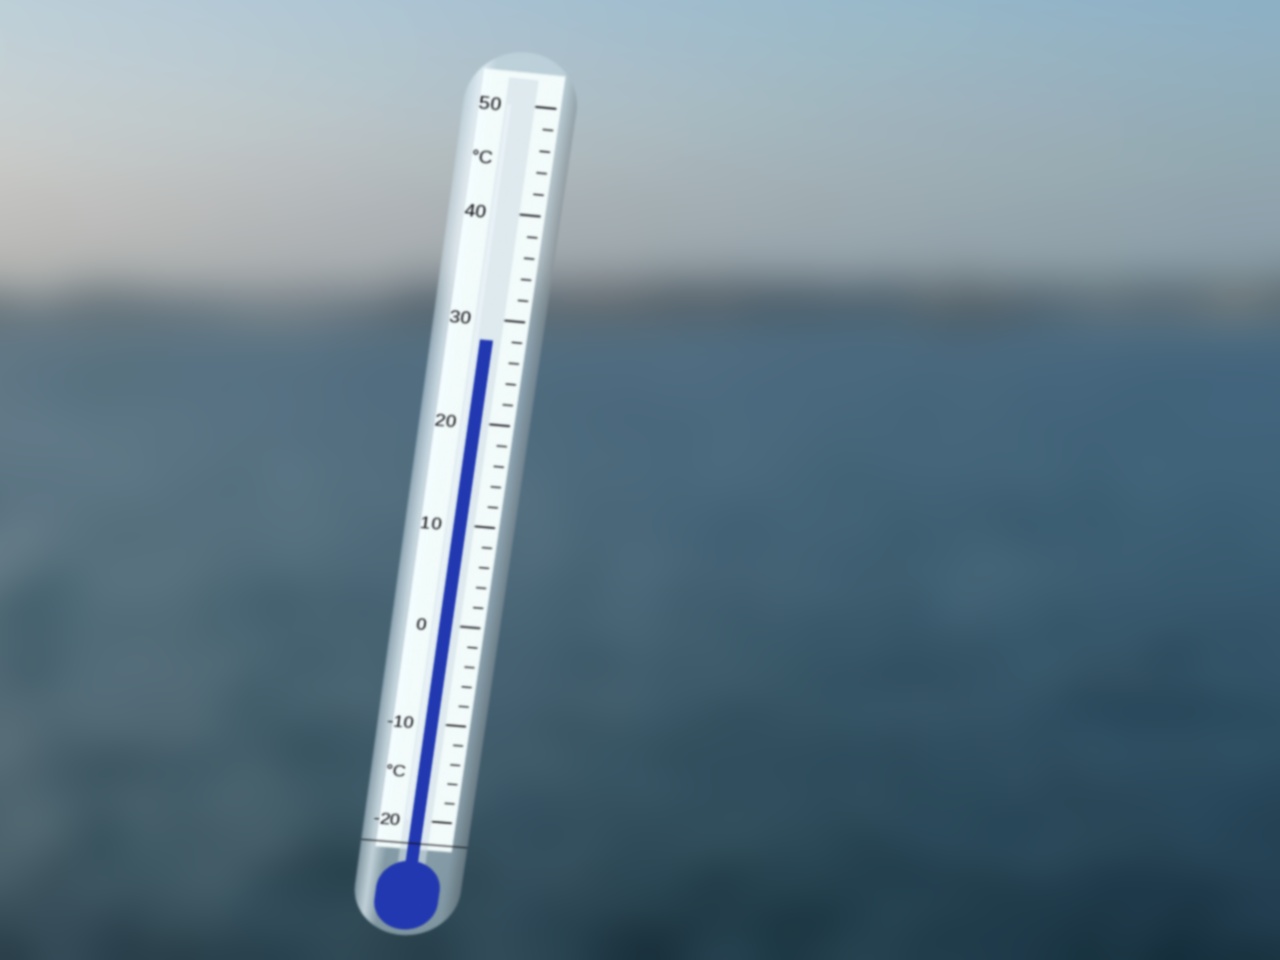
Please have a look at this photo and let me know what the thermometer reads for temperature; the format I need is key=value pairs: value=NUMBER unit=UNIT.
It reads value=28 unit=°C
